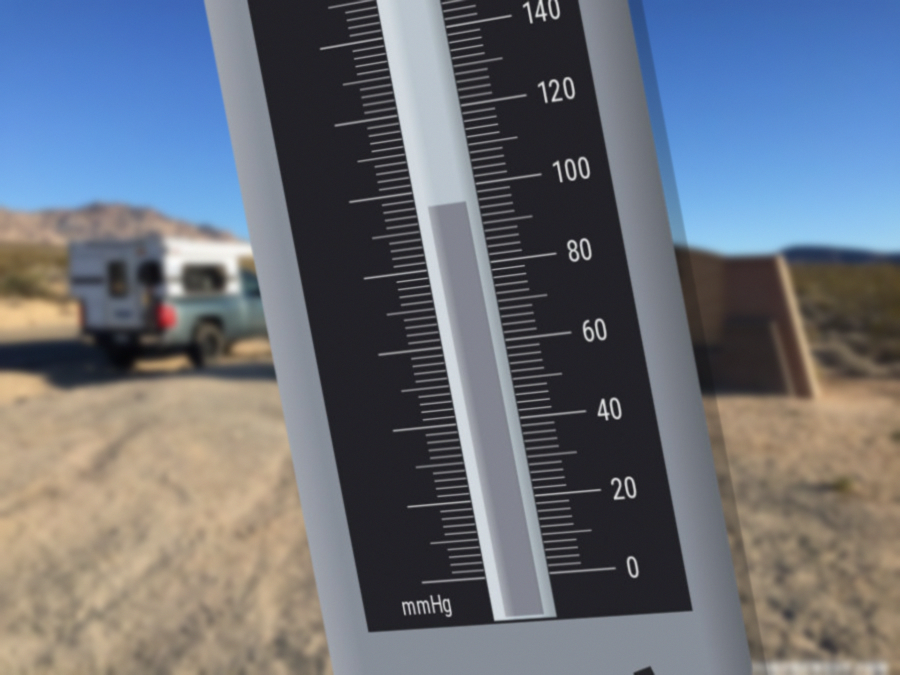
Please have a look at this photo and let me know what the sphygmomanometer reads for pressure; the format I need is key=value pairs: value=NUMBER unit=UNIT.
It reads value=96 unit=mmHg
